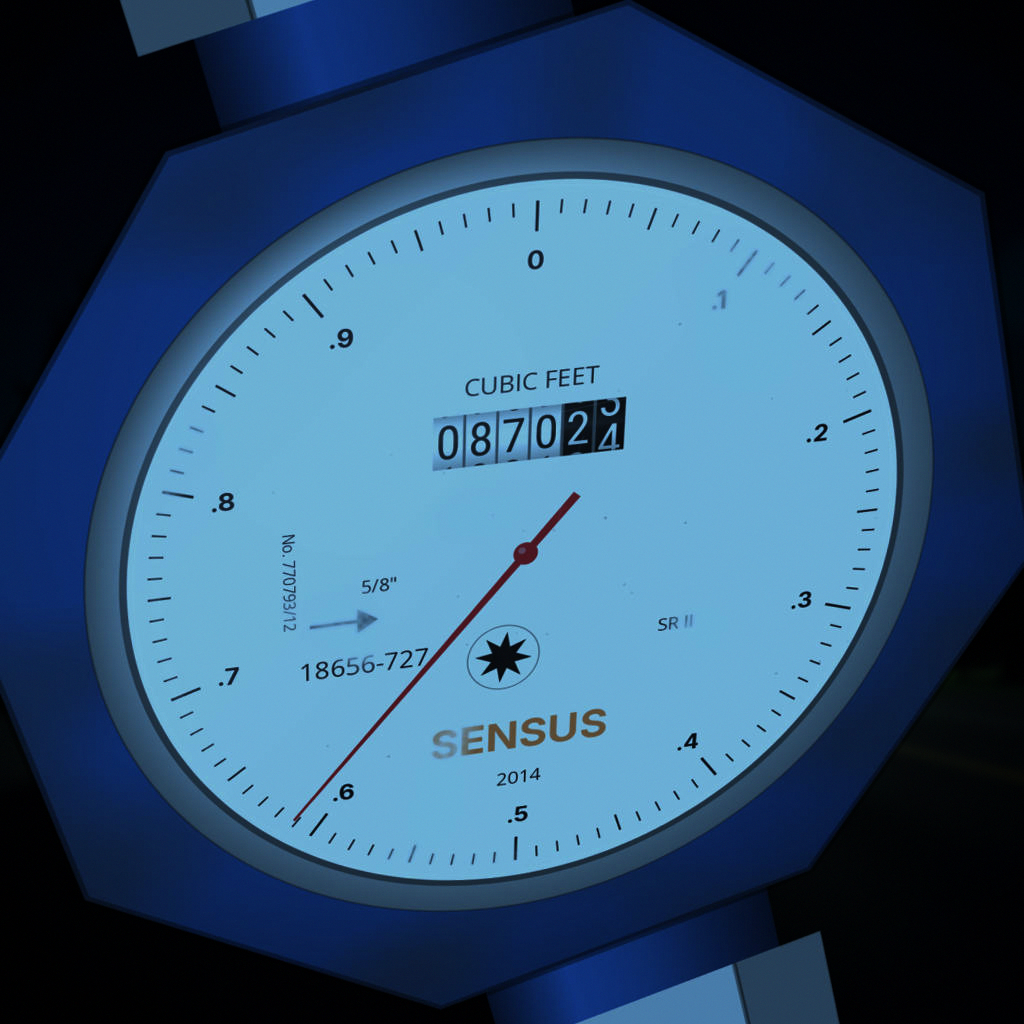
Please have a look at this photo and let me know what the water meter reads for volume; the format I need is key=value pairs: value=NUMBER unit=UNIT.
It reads value=87023.61 unit=ft³
